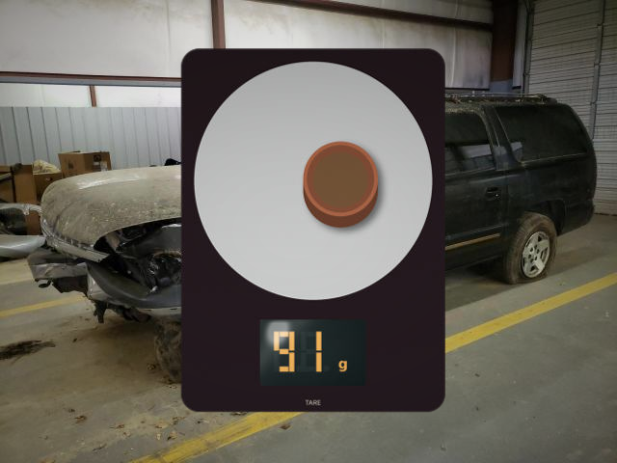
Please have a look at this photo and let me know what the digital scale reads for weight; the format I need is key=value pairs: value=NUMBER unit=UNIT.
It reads value=91 unit=g
